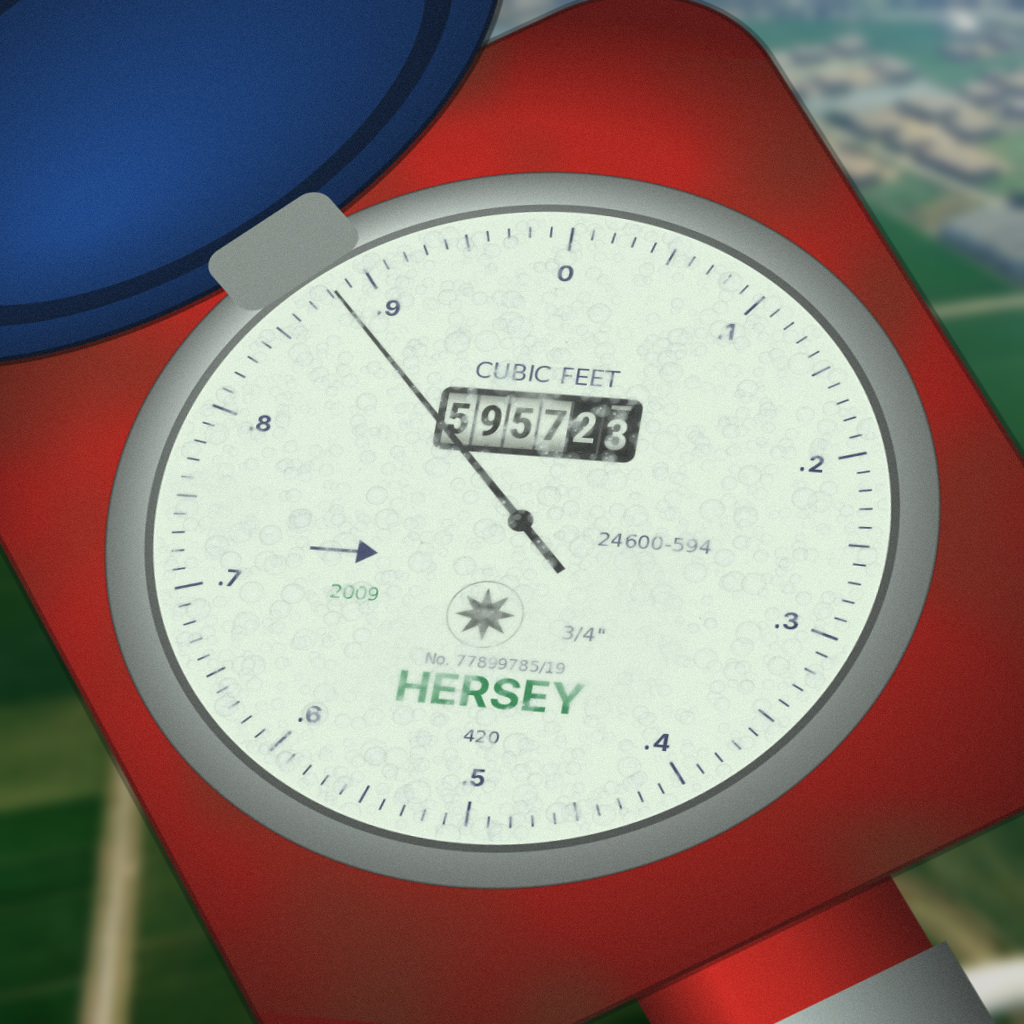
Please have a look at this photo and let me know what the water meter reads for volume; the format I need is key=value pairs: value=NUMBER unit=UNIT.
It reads value=595722.88 unit=ft³
